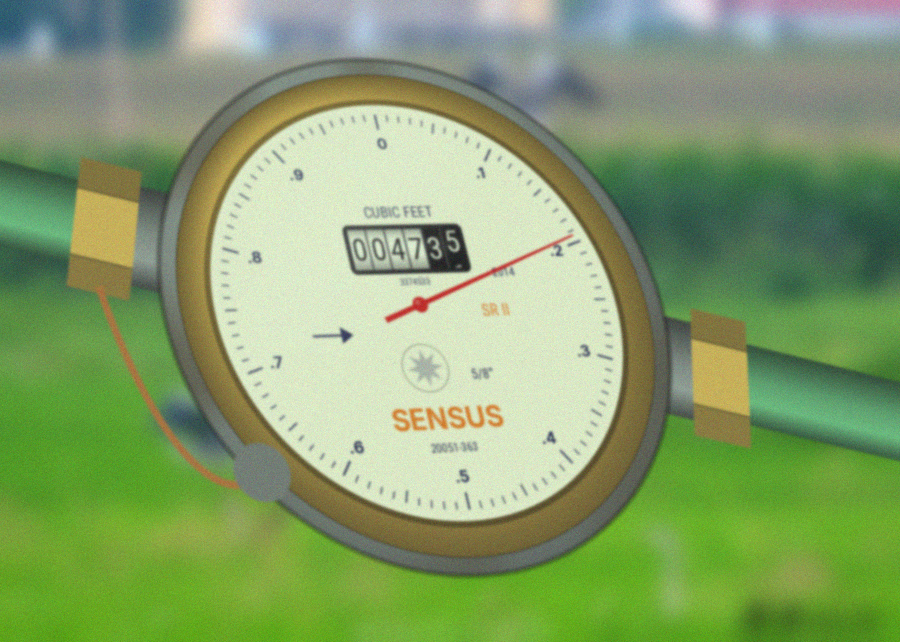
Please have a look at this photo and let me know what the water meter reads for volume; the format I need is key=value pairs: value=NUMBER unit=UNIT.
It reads value=4735.19 unit=ft³
